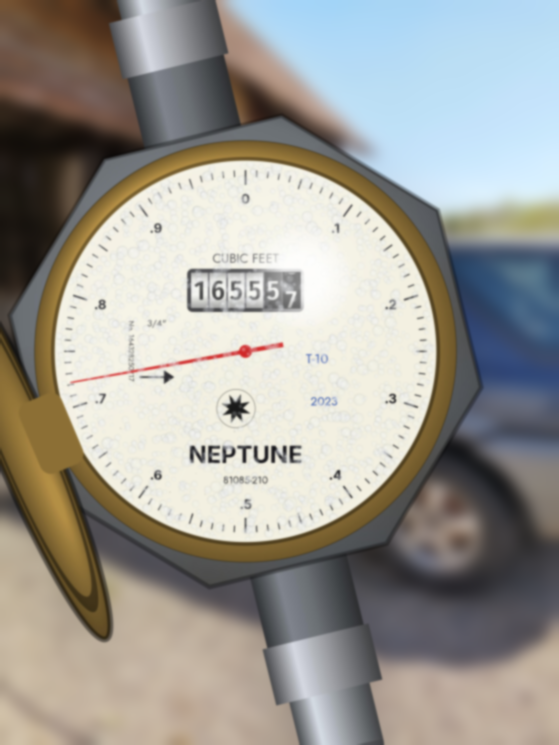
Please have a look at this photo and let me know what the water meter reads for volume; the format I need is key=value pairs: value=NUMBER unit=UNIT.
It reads value=165556.72 unit=ft³
